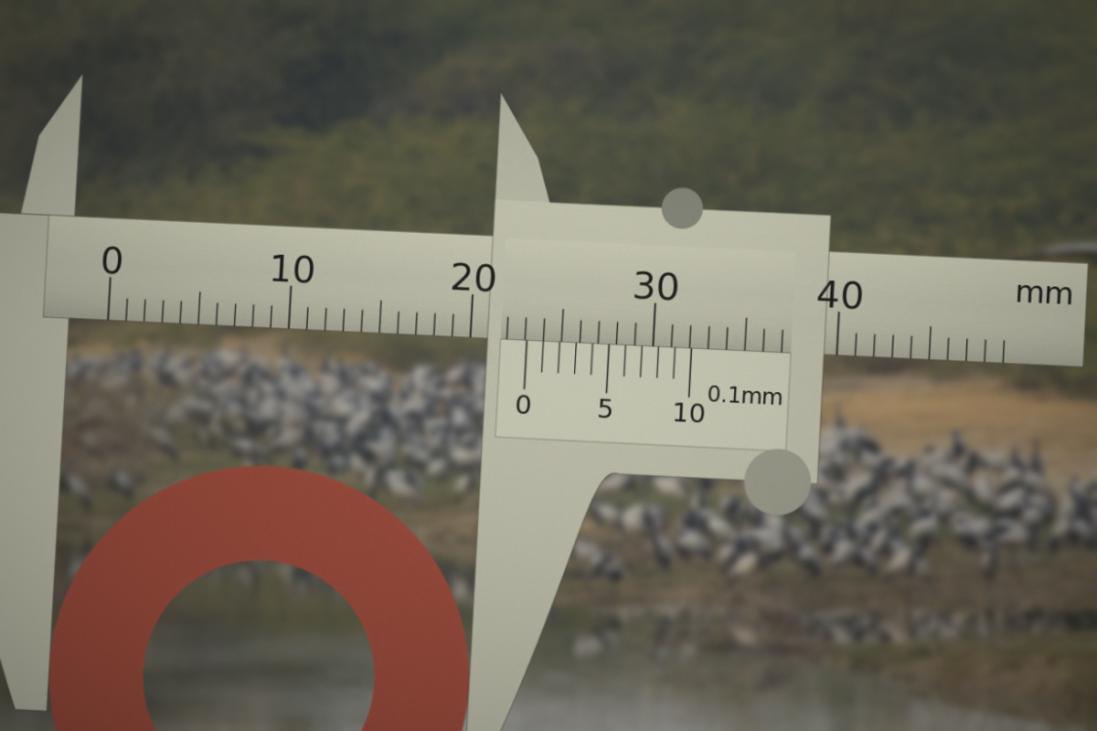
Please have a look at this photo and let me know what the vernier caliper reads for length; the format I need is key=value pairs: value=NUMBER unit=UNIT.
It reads value=23.1 unit=mm
